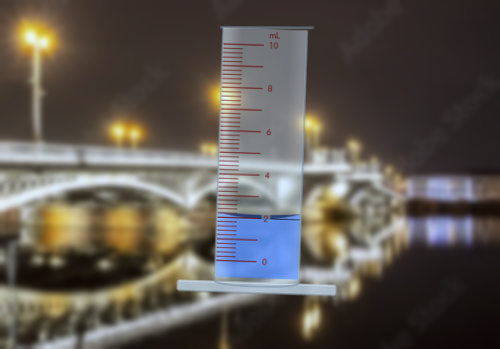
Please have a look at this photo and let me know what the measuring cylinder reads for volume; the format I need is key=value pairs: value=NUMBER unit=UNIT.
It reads value=2 unit=mL
